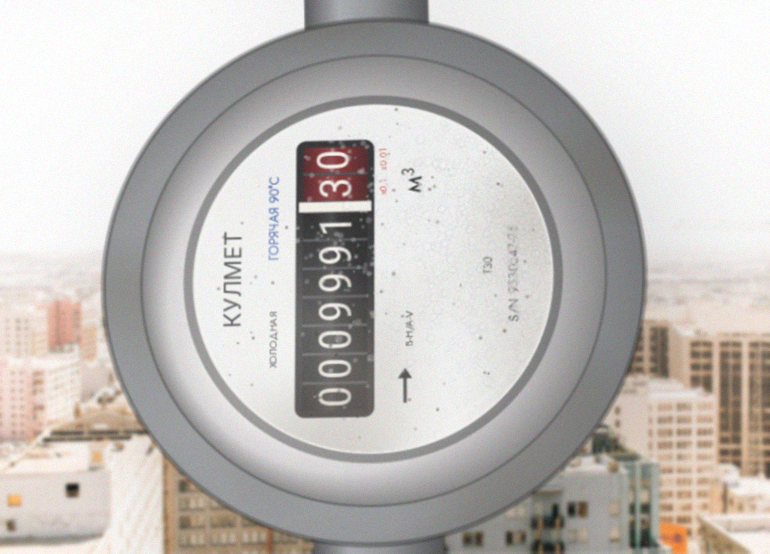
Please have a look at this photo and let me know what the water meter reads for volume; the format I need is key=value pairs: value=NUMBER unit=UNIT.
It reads value=9991.30 unit=m³
